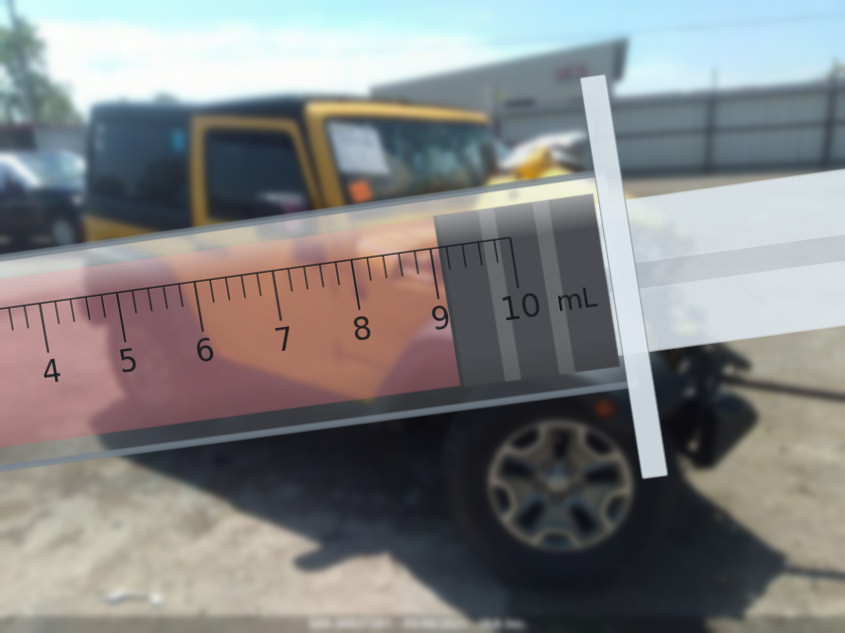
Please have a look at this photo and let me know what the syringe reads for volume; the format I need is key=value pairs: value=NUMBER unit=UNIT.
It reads value=9.1 unit=mL
